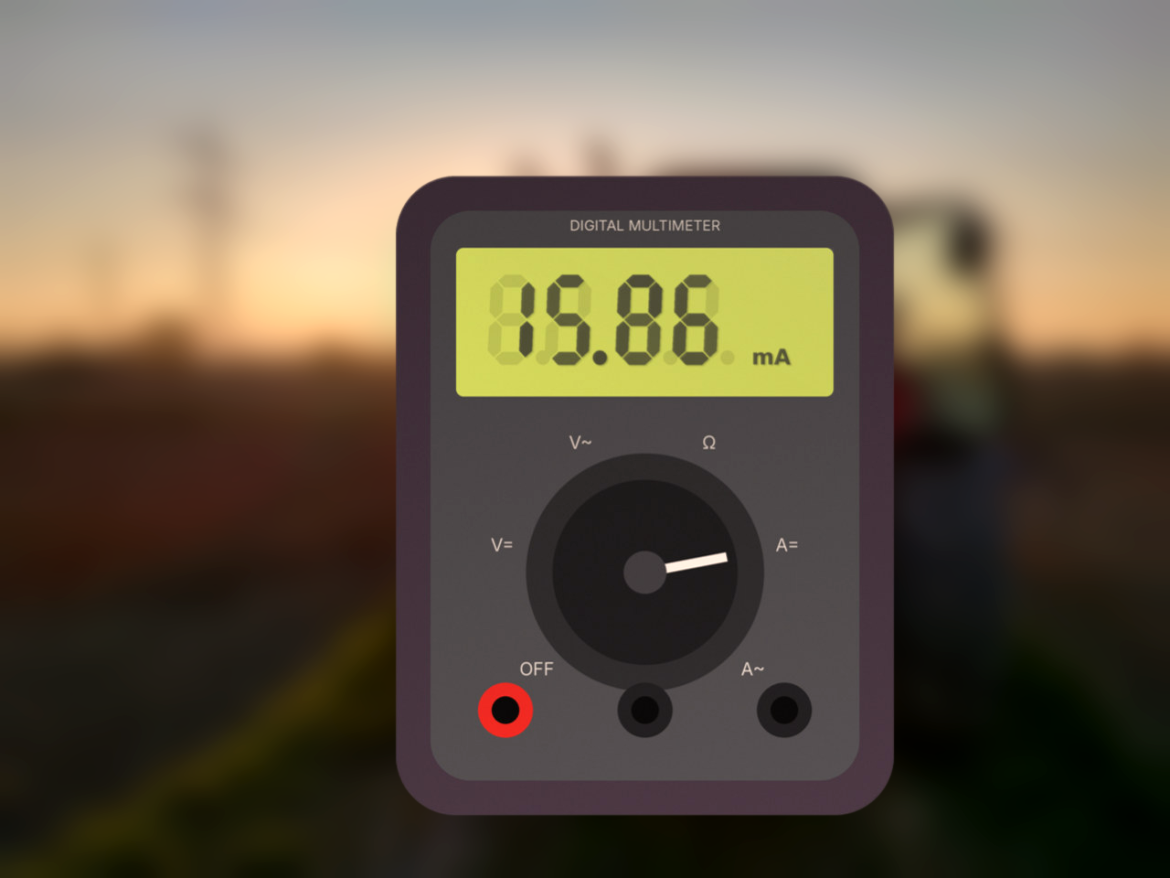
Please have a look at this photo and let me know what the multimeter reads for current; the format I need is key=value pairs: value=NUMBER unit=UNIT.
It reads value=15.86 unit=mA
